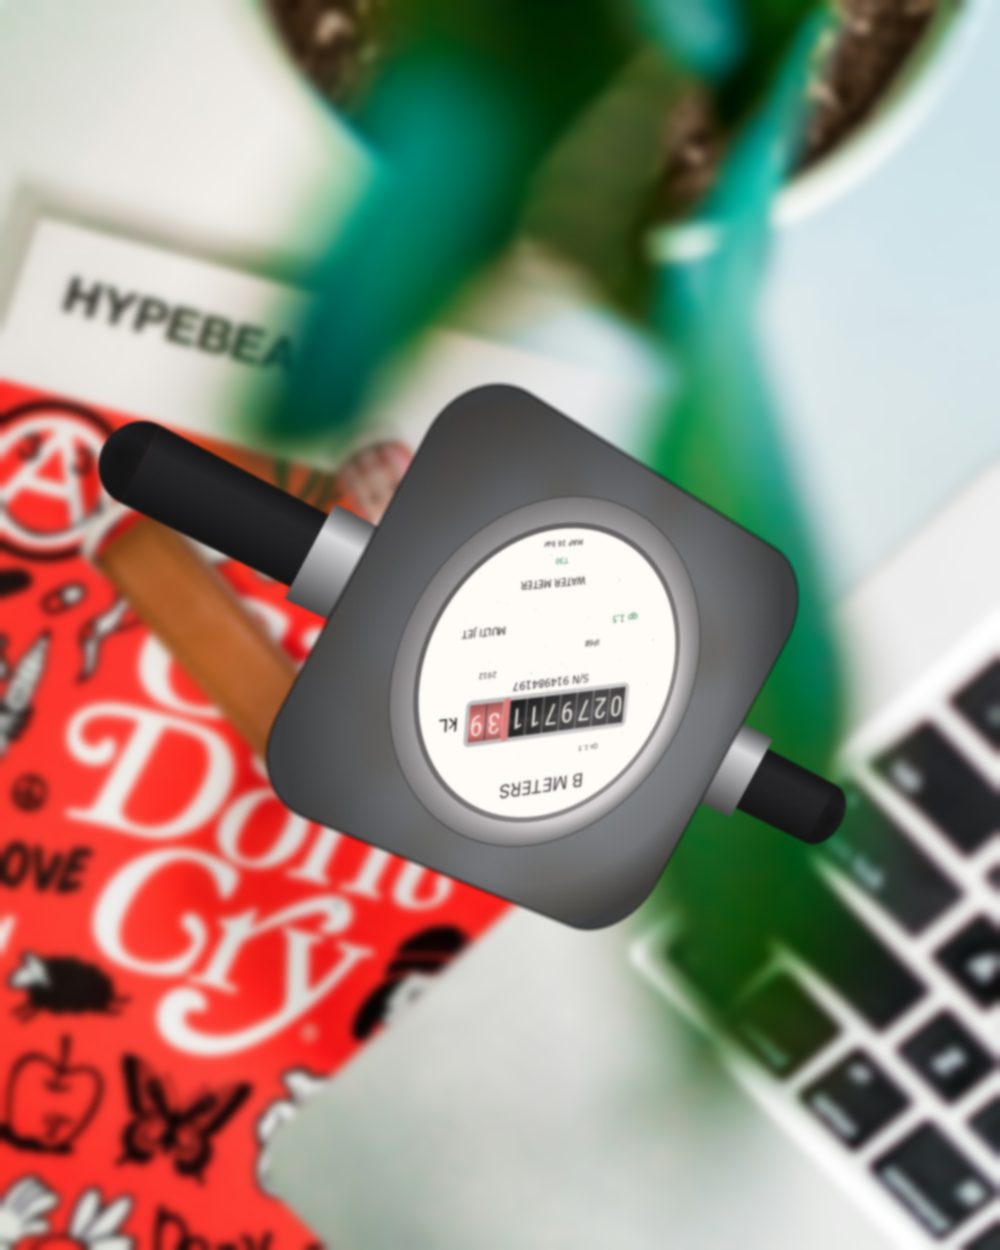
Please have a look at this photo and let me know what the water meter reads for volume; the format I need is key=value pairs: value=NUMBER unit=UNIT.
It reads value=279711.39 unit=kL
